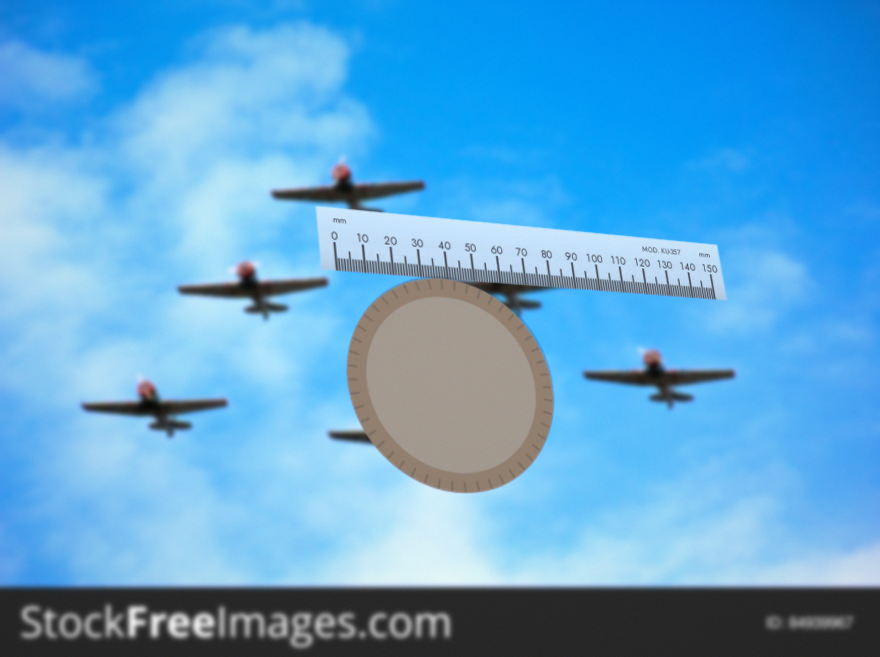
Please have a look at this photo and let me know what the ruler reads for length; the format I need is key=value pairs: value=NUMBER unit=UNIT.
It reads value=75 unit=mm
